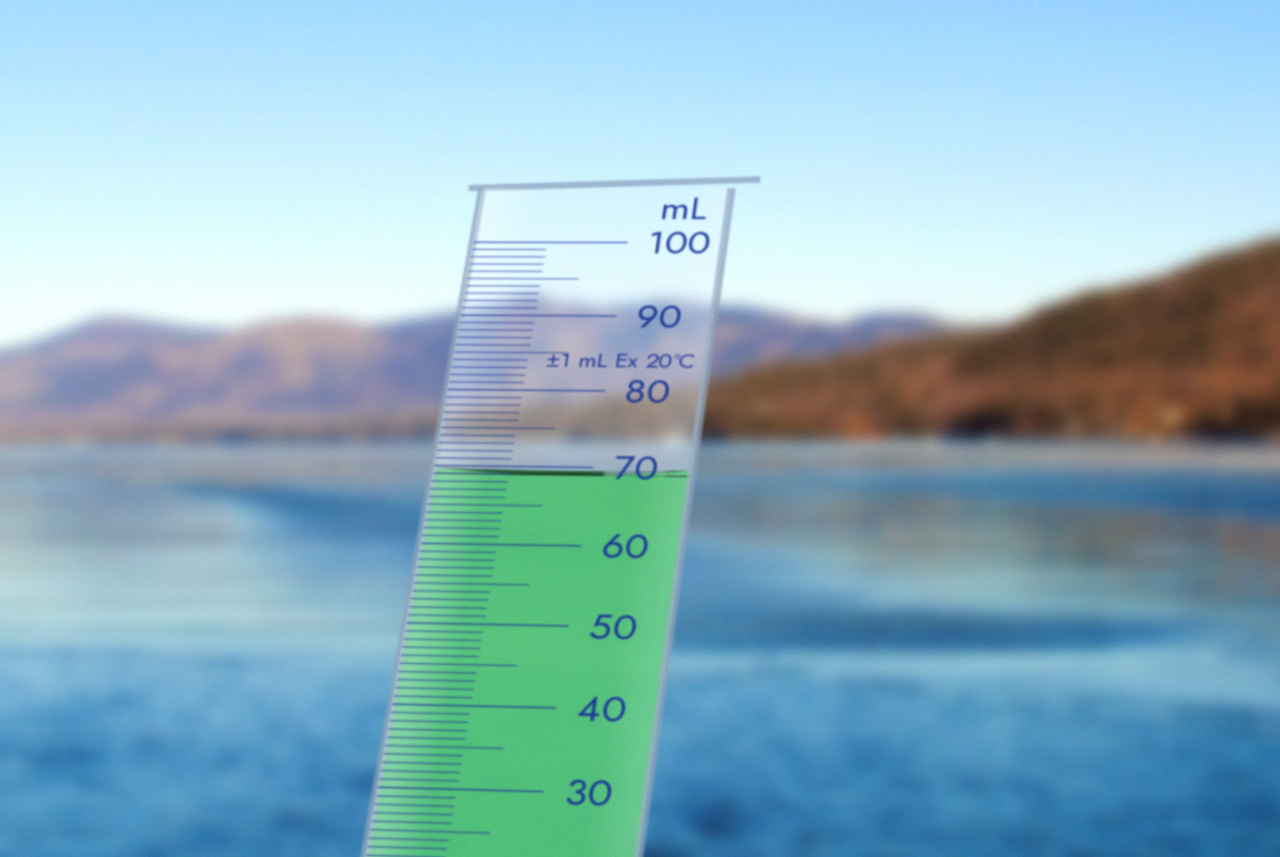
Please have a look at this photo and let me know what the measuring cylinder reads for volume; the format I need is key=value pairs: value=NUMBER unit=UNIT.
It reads value=69 unit=mL
